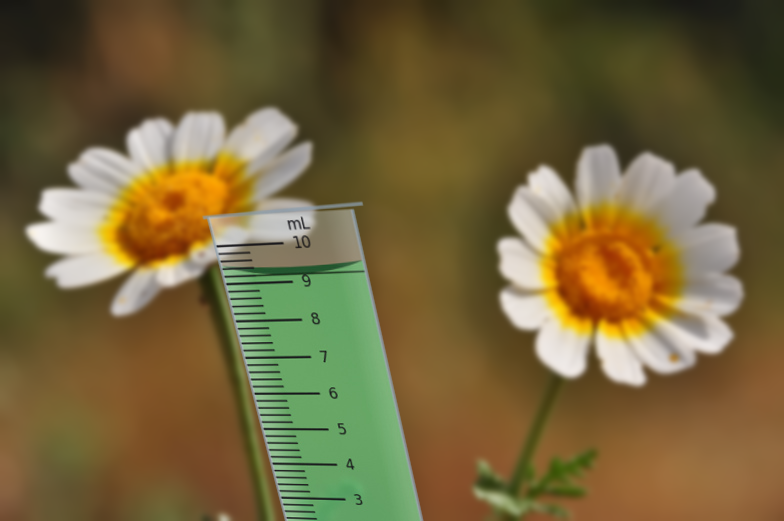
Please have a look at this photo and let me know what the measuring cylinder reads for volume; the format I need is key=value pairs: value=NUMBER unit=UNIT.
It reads value=9.2 unit=mL
